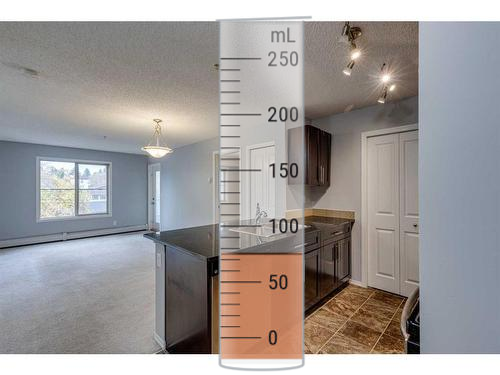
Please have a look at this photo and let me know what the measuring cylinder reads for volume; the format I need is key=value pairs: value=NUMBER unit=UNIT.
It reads value=75 unit=mL
